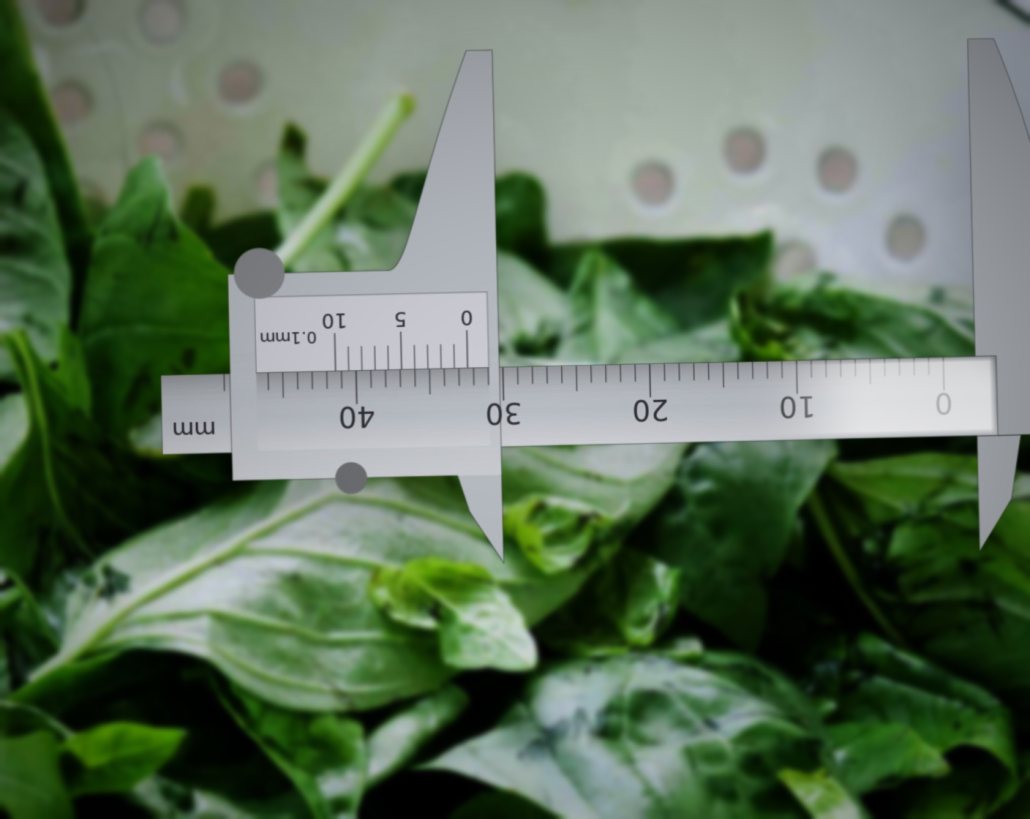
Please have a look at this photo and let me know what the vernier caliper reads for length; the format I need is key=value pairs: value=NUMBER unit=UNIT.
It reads value=32.4 unit=mm
